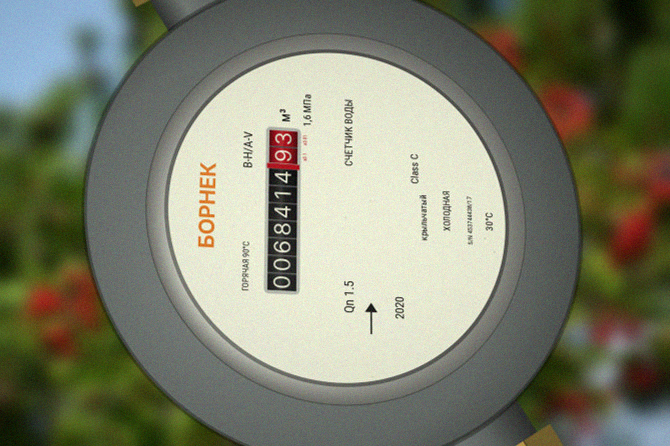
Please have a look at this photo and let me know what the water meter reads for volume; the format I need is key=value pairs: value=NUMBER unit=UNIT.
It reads value=68414.93 unit=m³
